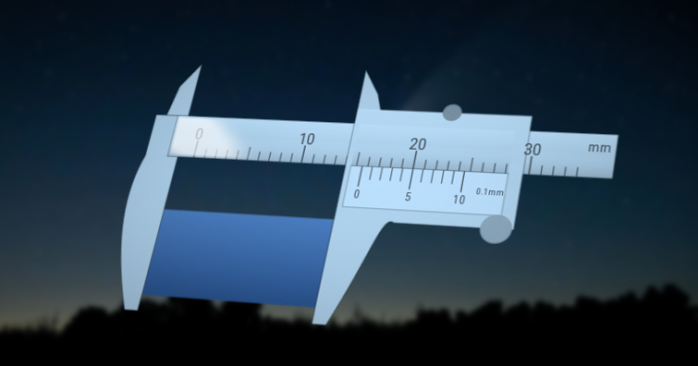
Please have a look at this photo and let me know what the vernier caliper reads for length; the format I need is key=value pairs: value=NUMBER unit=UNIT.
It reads value=15.5 unit=mm
